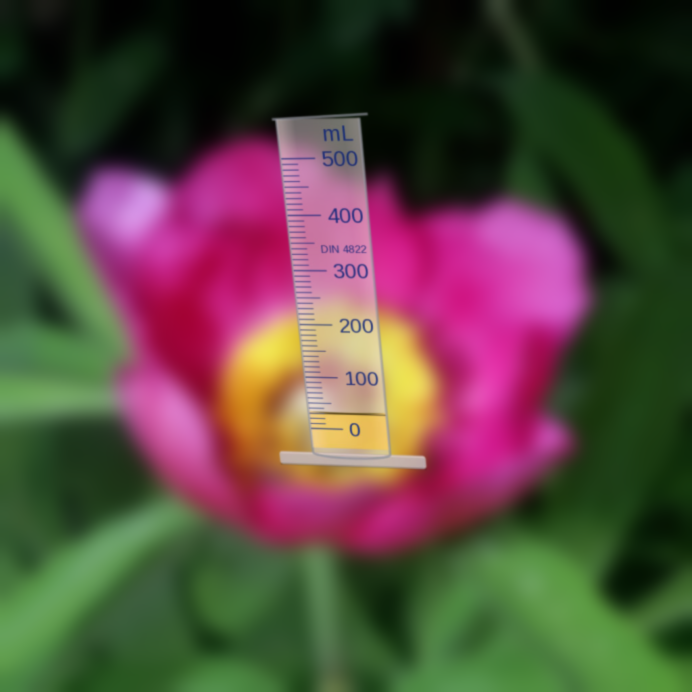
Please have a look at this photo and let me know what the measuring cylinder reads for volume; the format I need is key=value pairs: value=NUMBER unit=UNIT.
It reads value=30 unit=mL
